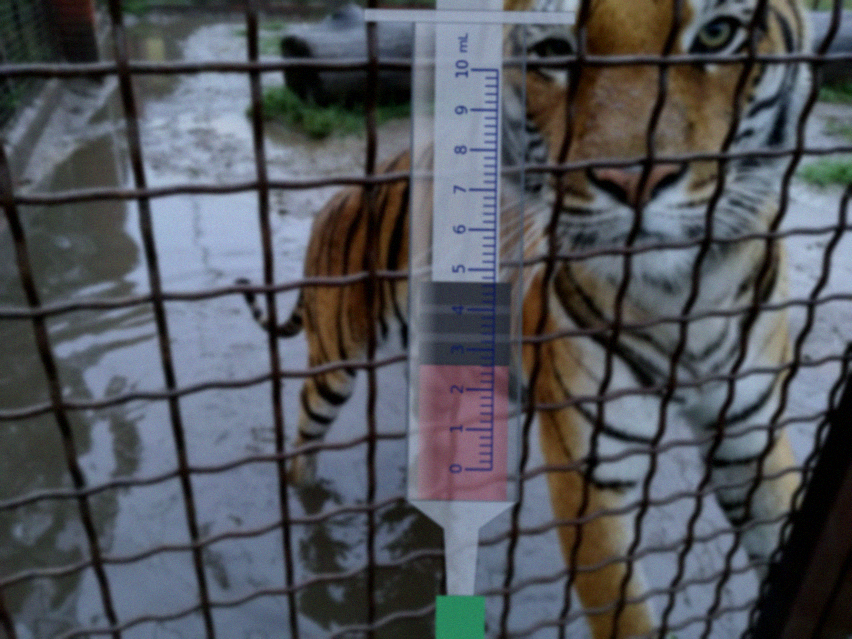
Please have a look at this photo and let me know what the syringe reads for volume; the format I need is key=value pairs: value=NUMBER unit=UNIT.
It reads value=2.6 unit=mL
